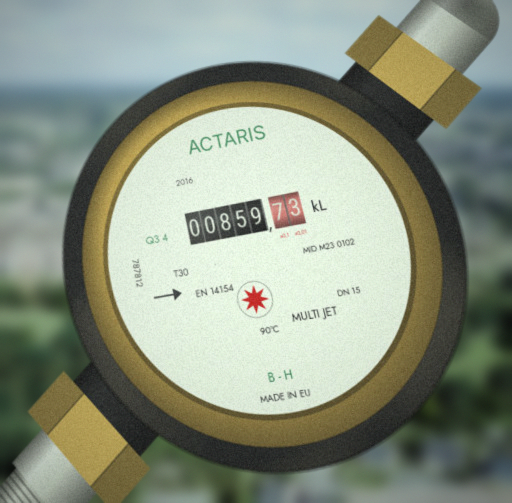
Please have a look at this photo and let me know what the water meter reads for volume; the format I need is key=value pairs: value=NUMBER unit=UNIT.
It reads value=859.73 unit=kL
